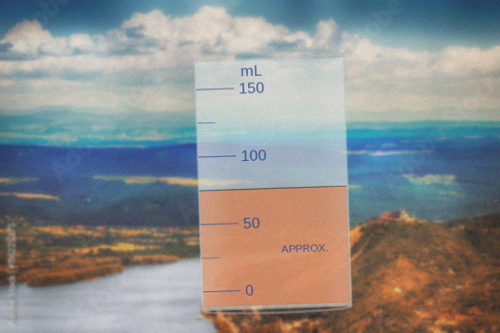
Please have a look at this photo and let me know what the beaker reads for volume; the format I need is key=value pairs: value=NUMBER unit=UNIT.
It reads value=75 unit=mL
